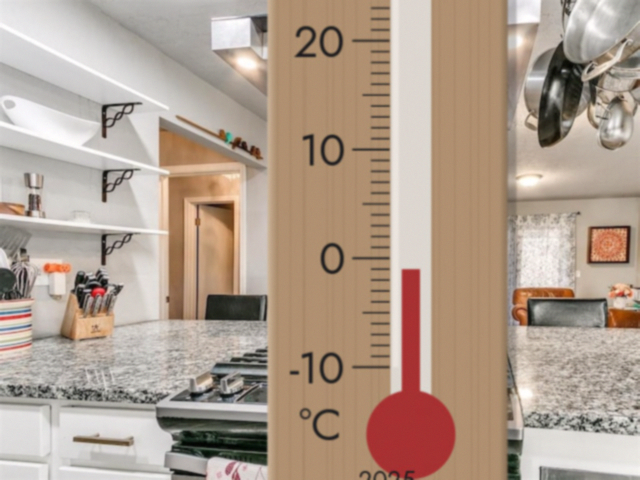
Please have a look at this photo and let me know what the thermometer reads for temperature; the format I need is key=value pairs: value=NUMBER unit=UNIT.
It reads value=-1 unit=°C
